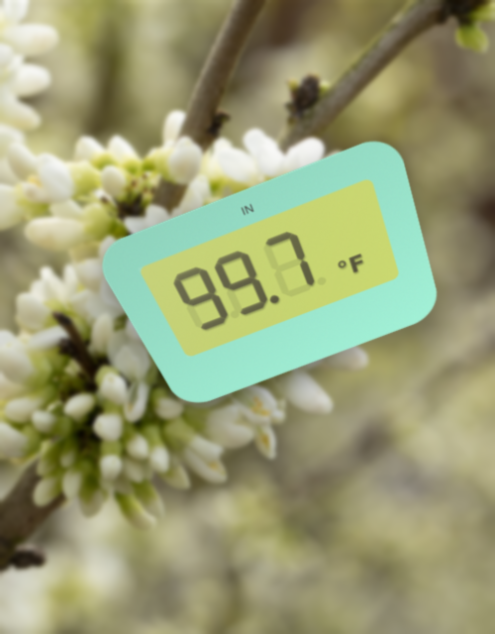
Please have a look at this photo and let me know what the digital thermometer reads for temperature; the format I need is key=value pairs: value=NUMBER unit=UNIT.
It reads value=99.7 unit=°F
